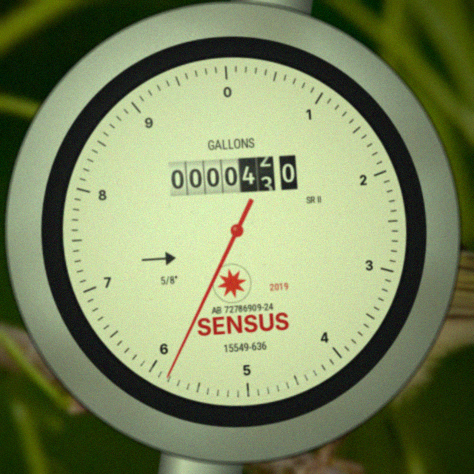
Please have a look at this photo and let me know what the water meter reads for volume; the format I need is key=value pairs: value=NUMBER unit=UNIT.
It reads value=425.8 unit=gal
